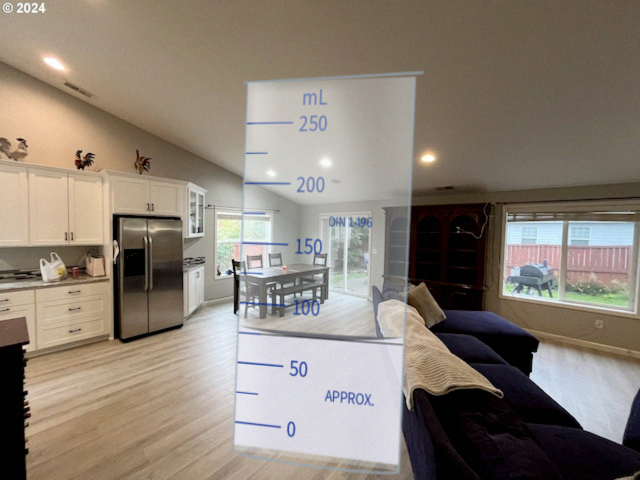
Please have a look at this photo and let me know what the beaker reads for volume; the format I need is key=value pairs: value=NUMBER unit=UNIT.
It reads value=75 unit=mL
